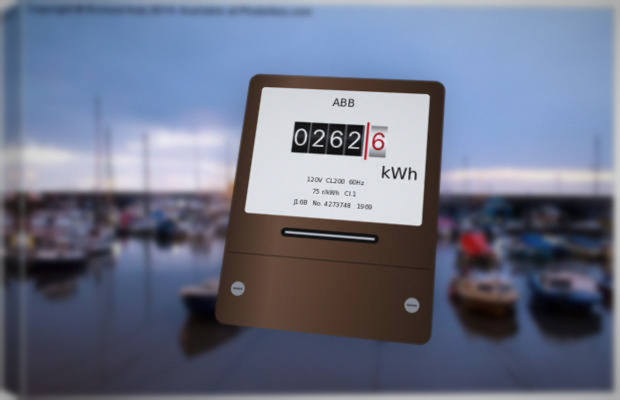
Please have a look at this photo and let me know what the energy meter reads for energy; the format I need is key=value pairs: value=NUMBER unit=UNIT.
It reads value=262.6 unit=kWh
